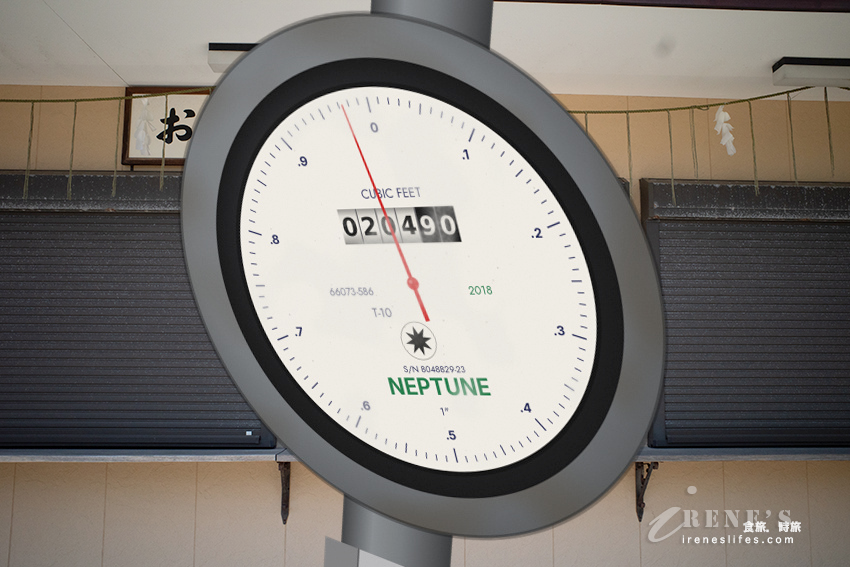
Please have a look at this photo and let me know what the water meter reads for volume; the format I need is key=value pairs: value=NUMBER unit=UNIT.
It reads value=20489.97 unit=ft³
